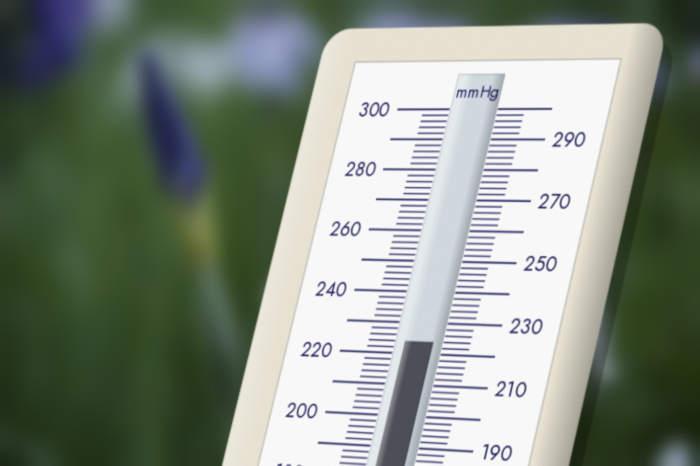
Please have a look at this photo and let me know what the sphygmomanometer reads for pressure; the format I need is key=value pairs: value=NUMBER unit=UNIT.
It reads value=224 unit=mmHg
